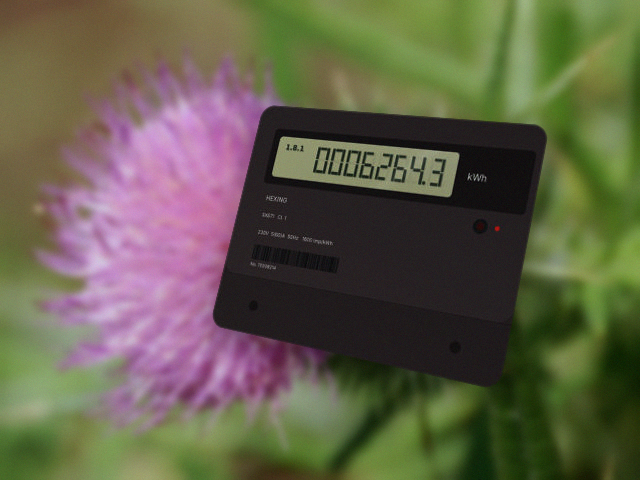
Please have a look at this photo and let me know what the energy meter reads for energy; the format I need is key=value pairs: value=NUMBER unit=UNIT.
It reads value=6264.3 unit=kWh
